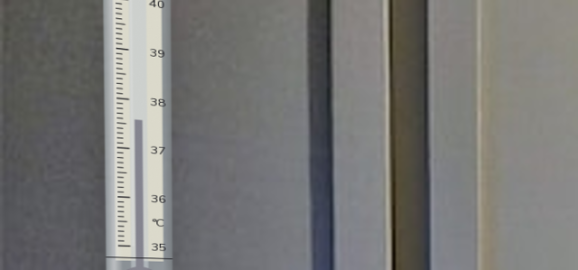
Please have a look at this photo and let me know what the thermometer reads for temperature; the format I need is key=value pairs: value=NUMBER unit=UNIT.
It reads value=37.6 unit=°C
